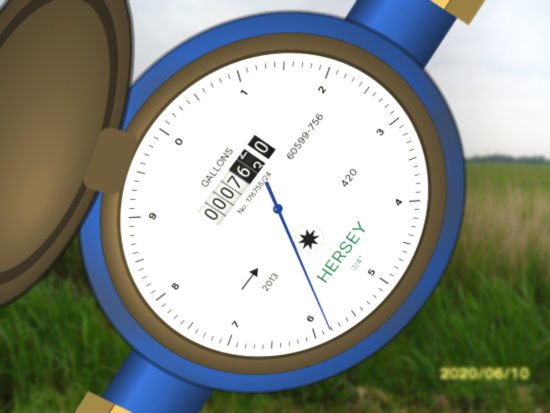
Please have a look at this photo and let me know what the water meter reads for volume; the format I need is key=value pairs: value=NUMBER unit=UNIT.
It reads value=7625.8 unit=gal
